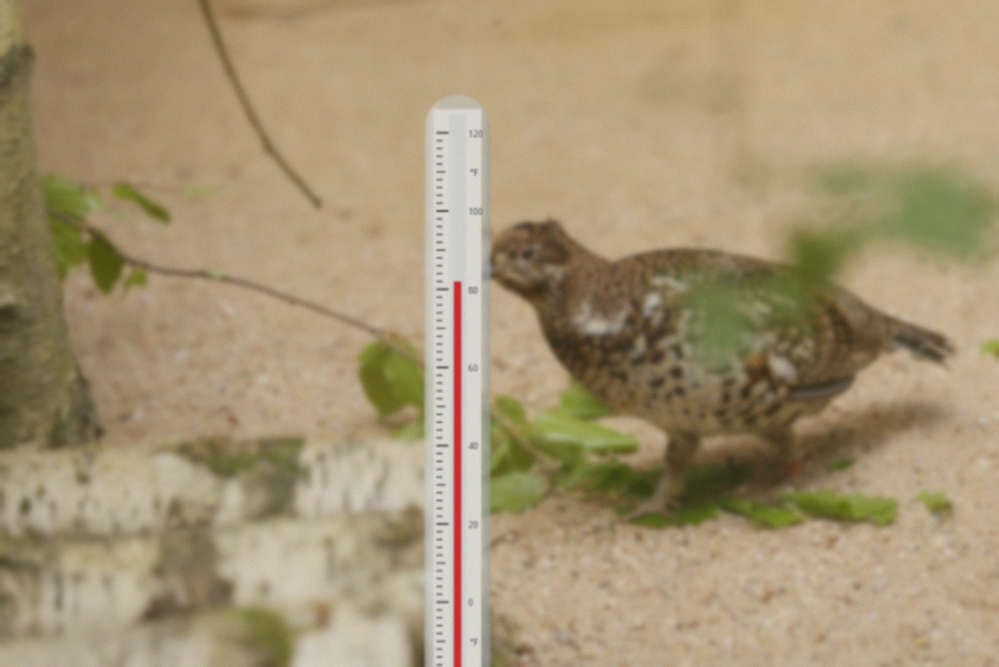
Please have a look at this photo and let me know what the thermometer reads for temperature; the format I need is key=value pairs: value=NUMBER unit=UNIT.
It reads value=82 unit=°F
